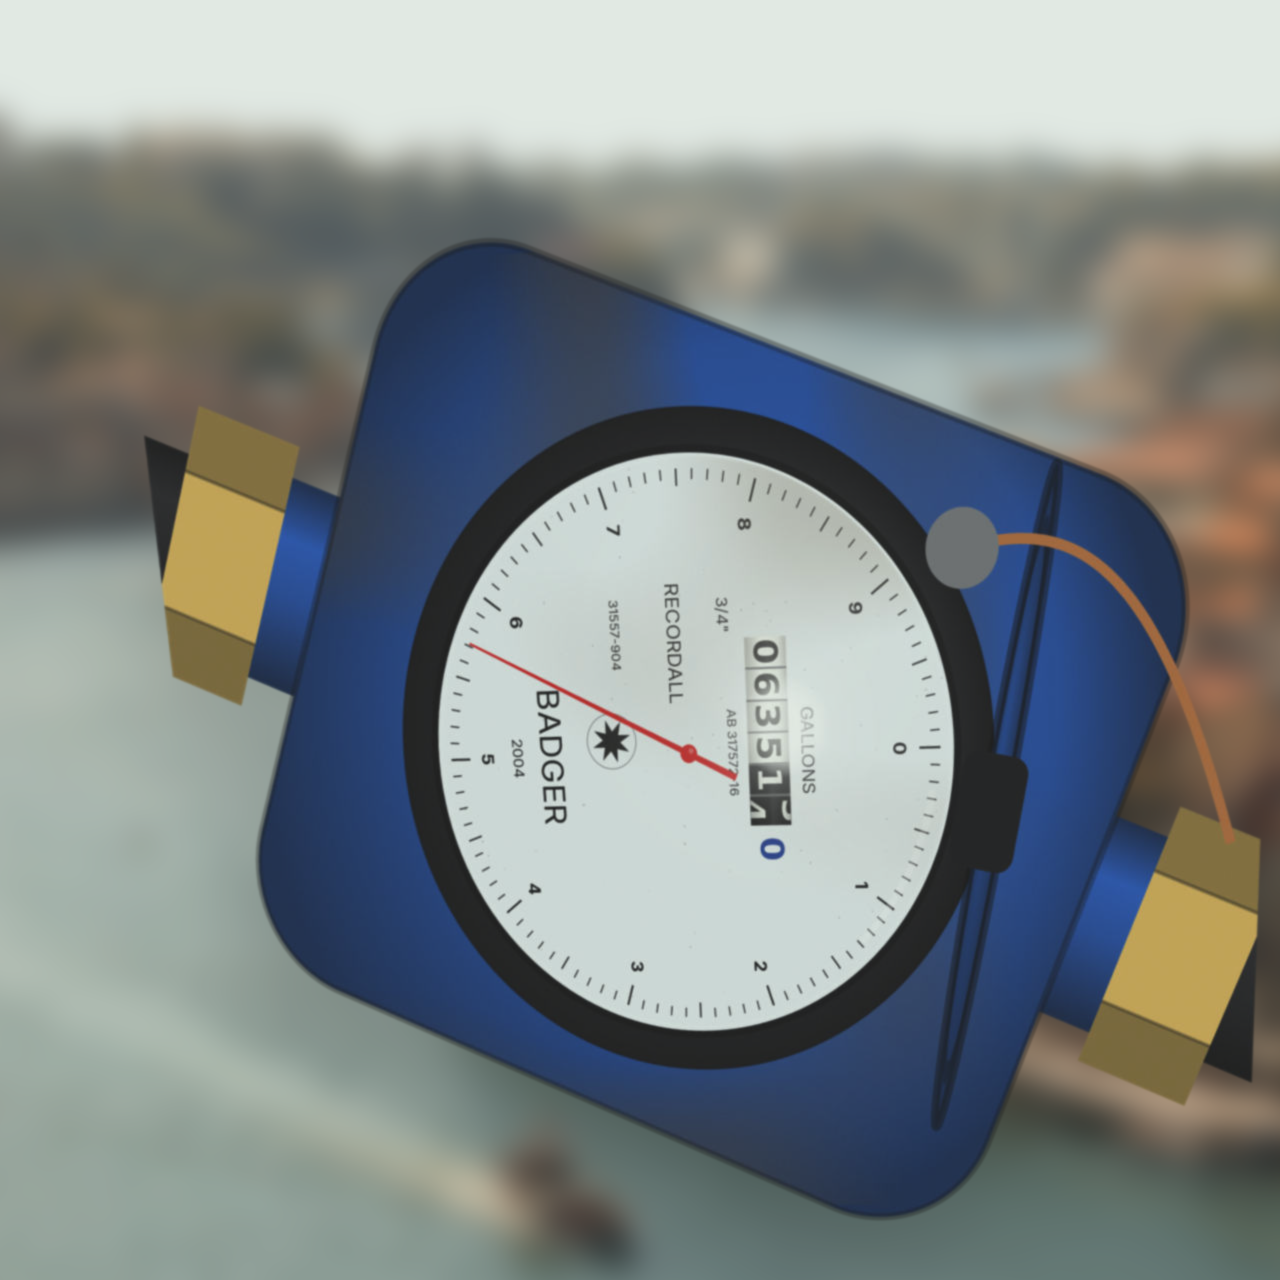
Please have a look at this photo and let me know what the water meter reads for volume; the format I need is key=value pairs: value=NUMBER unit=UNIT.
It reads value=635135.7 unit=gal
